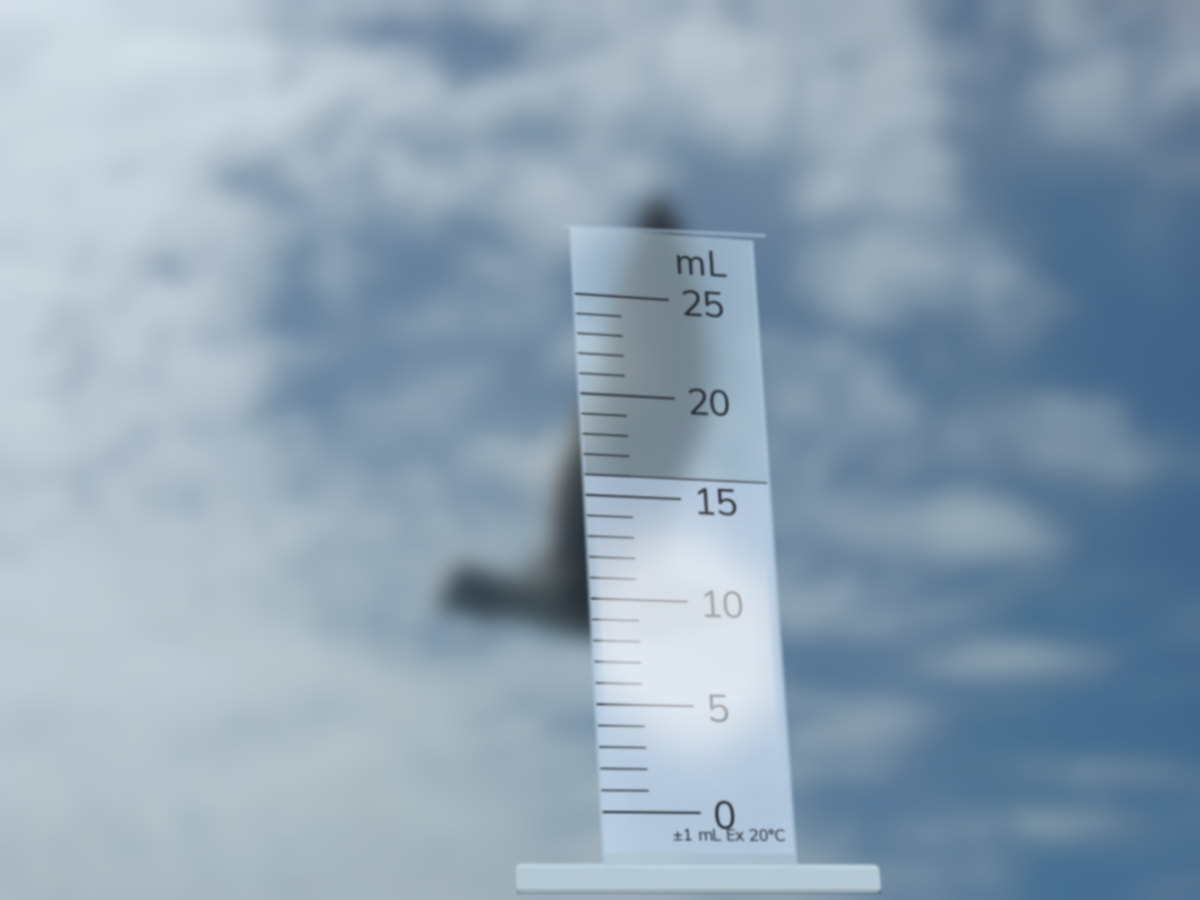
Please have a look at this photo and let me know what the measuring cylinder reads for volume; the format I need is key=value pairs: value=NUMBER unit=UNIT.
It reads value=16 unit=mL
